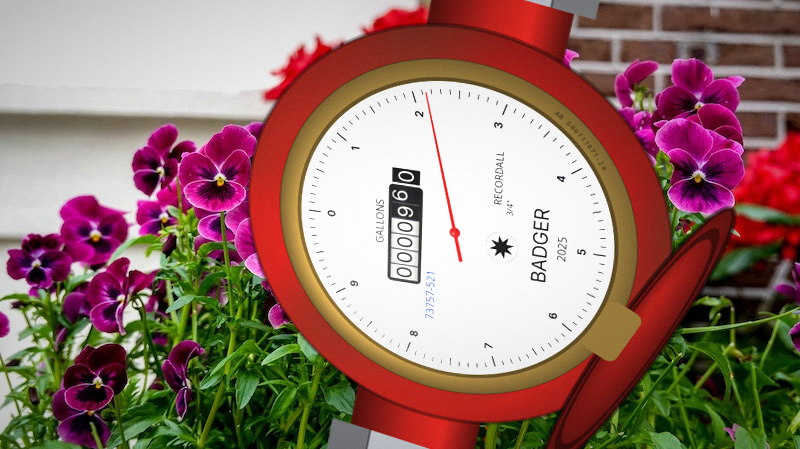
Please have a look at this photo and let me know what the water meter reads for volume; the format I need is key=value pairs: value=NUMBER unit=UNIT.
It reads value=962.1 unit=gal
